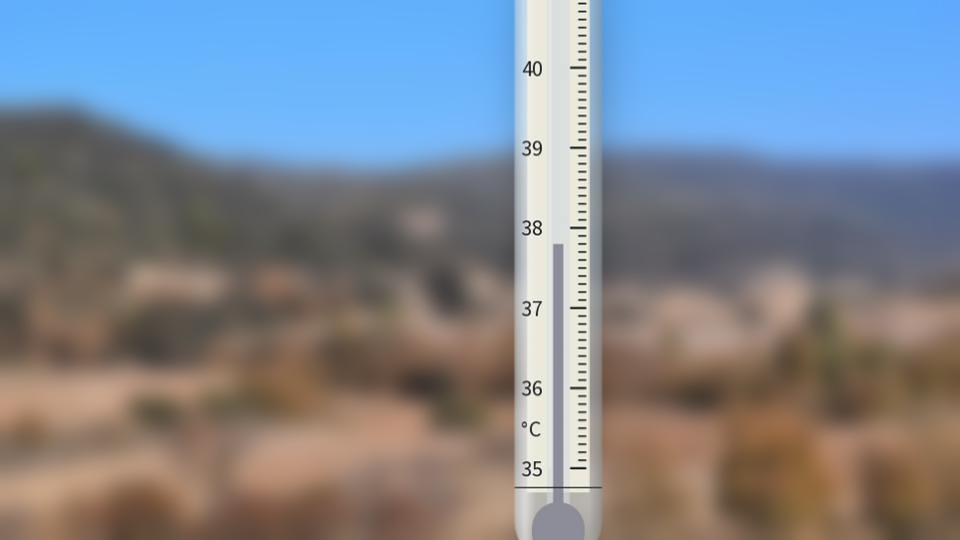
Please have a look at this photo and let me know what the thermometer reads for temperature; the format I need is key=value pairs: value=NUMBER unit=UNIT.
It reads value=37.8 unit=°C
